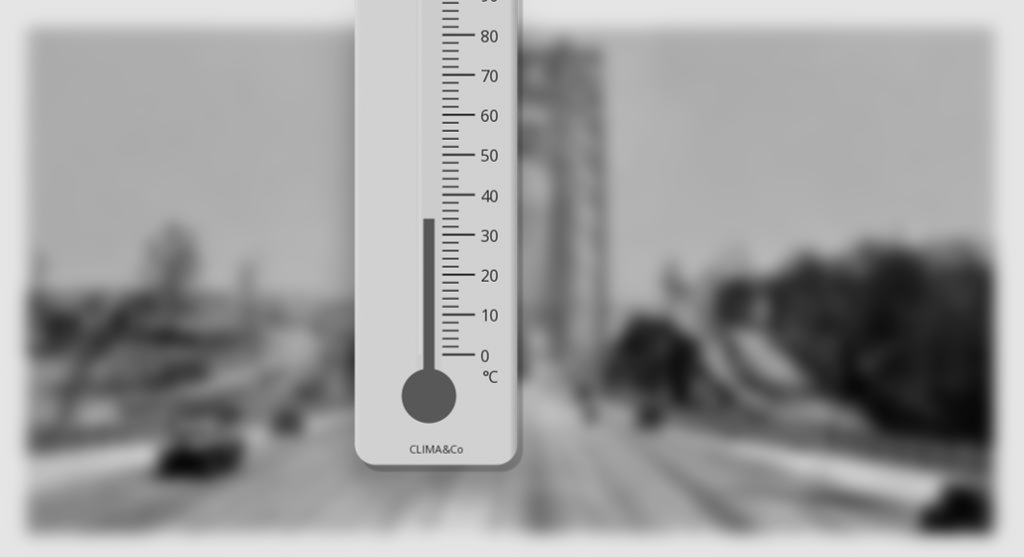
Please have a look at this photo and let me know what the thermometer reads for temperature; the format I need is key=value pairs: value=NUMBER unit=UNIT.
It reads value=34 unit=°C
